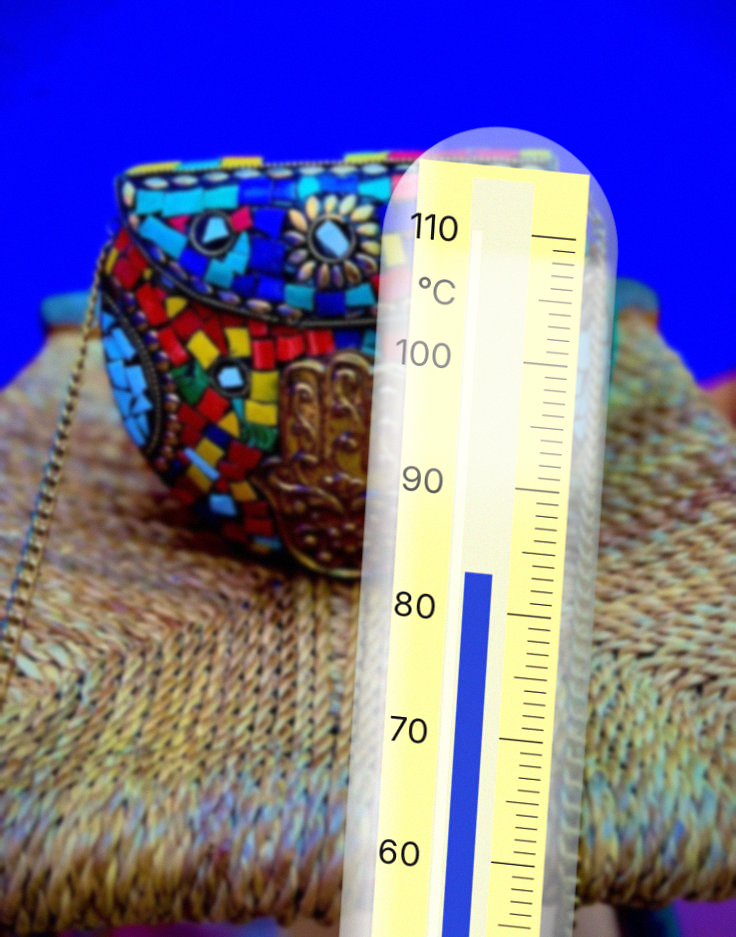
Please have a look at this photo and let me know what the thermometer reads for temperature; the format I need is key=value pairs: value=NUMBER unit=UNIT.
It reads value=83 unit=°C
